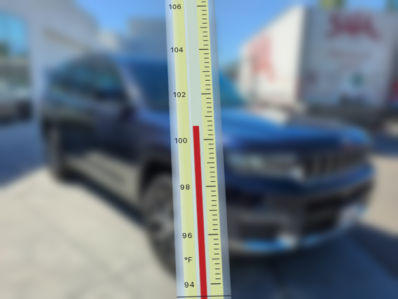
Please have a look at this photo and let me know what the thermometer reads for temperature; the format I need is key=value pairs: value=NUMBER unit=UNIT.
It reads value=100.6 unit=°F
